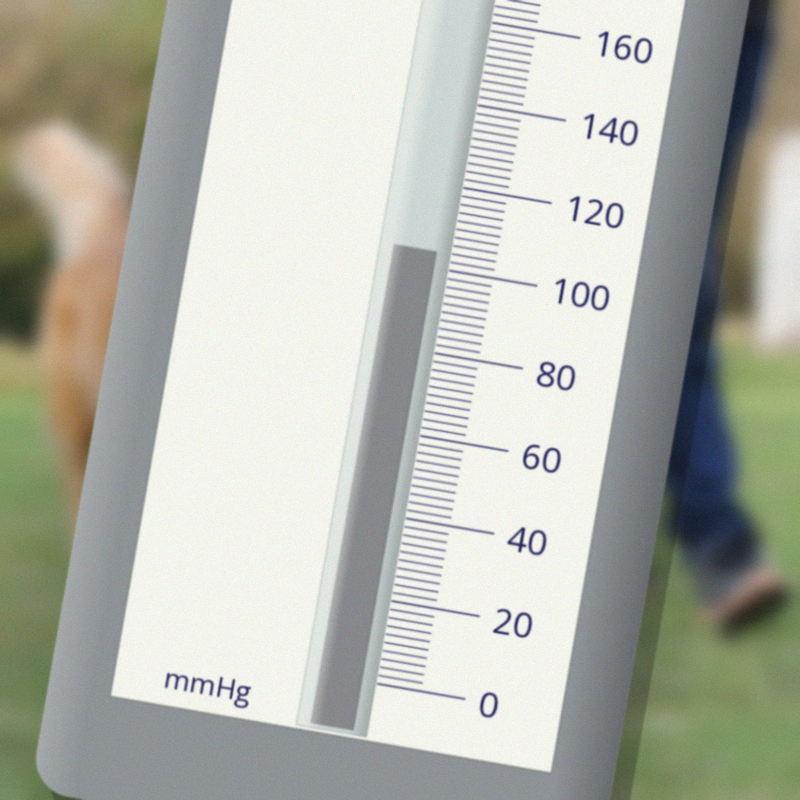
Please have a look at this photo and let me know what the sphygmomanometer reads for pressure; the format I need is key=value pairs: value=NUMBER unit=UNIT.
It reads value=104 unit=mmHg
